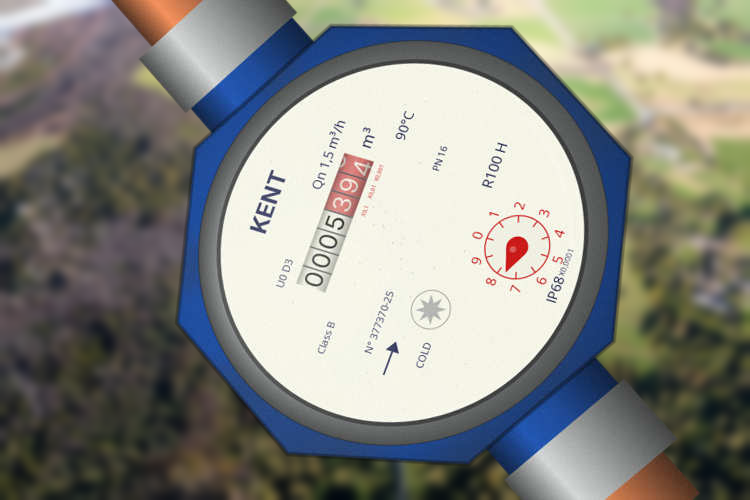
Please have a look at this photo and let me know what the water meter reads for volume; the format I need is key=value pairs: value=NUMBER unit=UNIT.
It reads value=5.3937 unit=m³
